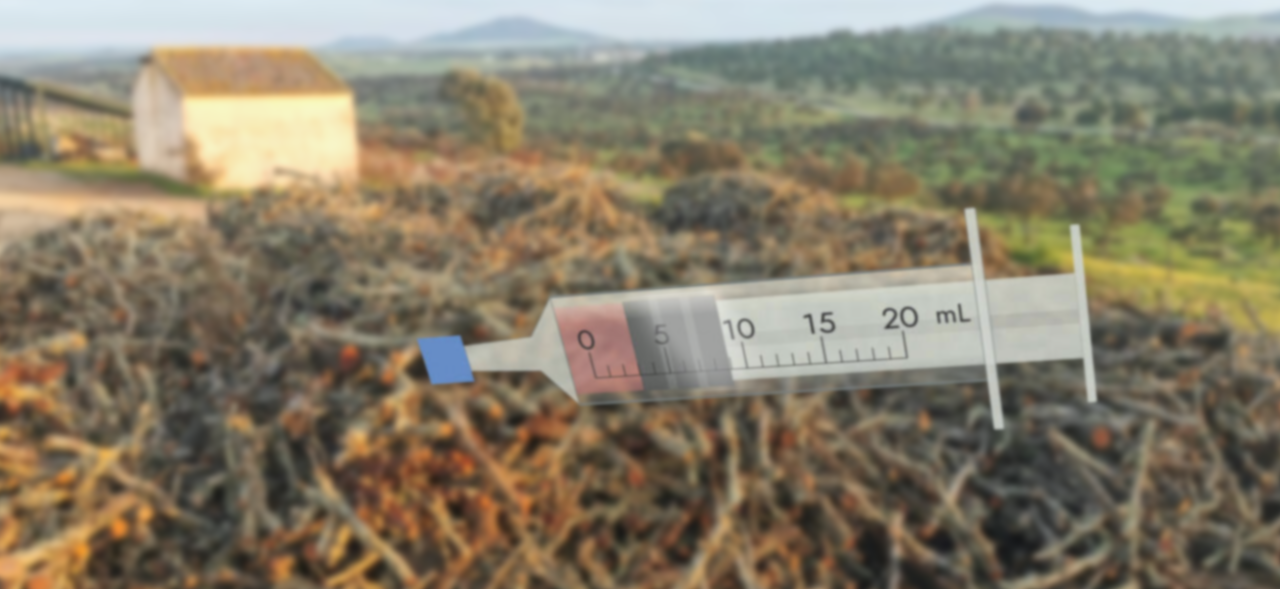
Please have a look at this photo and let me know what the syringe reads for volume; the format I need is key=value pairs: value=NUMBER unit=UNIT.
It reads value=3 unit=mL
